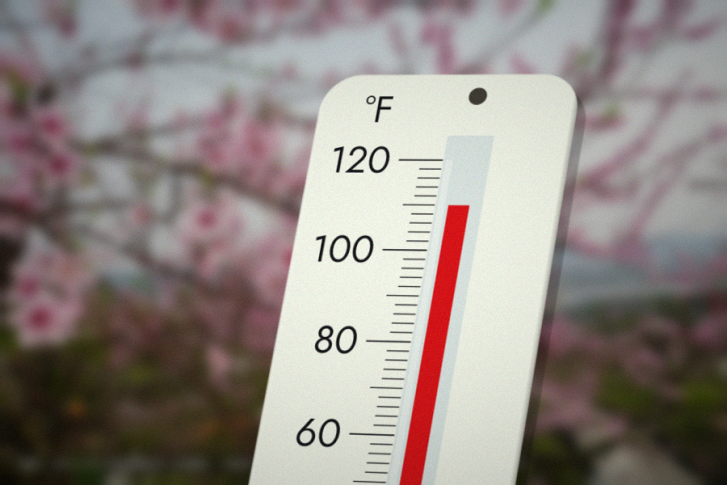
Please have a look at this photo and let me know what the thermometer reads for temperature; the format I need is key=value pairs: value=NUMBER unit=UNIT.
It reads value=110 unit=°F
